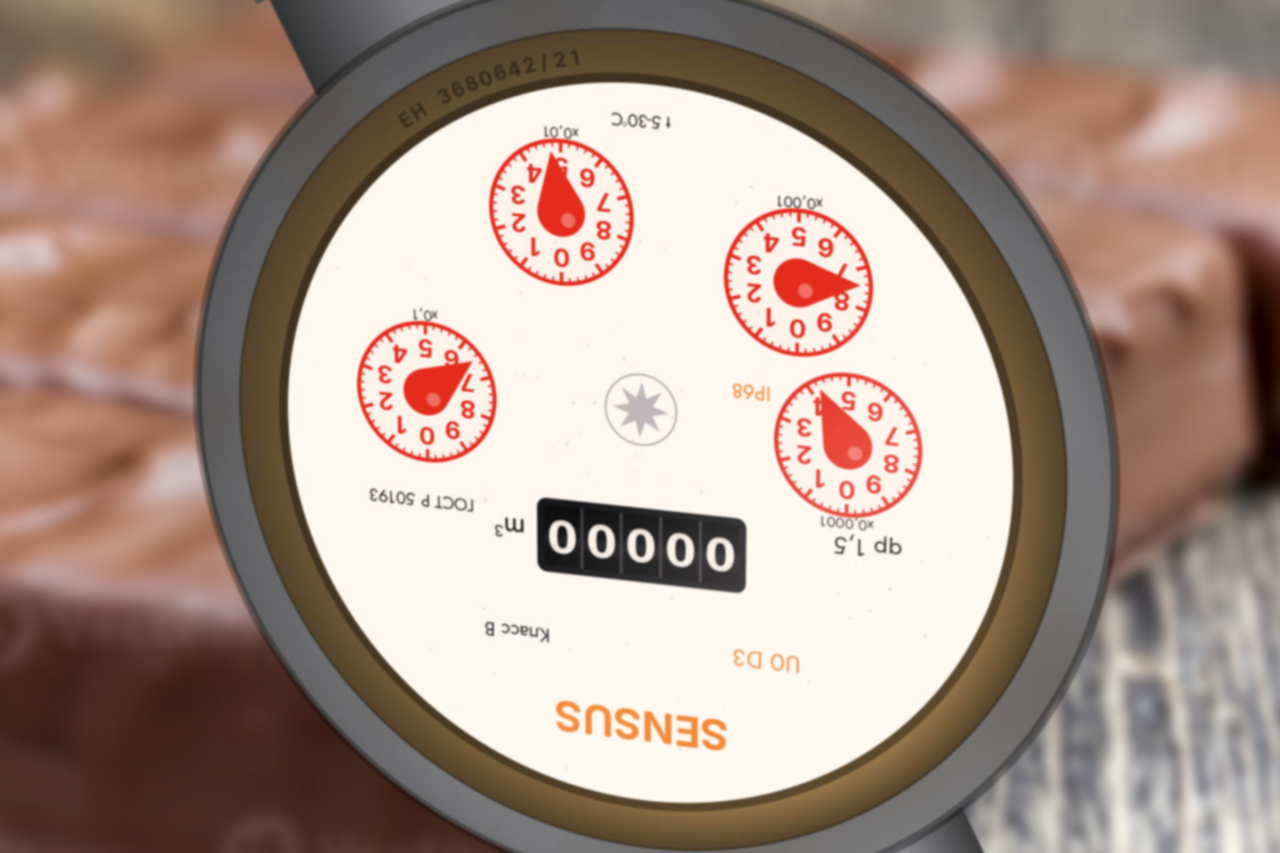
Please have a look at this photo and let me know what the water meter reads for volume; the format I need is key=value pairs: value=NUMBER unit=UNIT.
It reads value=0.6474 unit=m³
